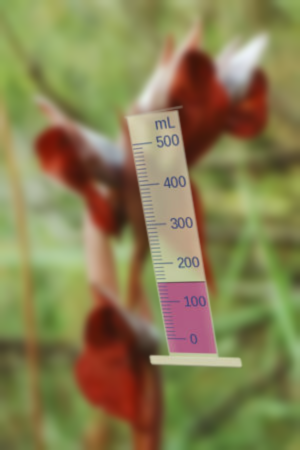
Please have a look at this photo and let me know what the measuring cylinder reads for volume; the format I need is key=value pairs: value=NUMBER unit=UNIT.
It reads value=150 unit=mL
